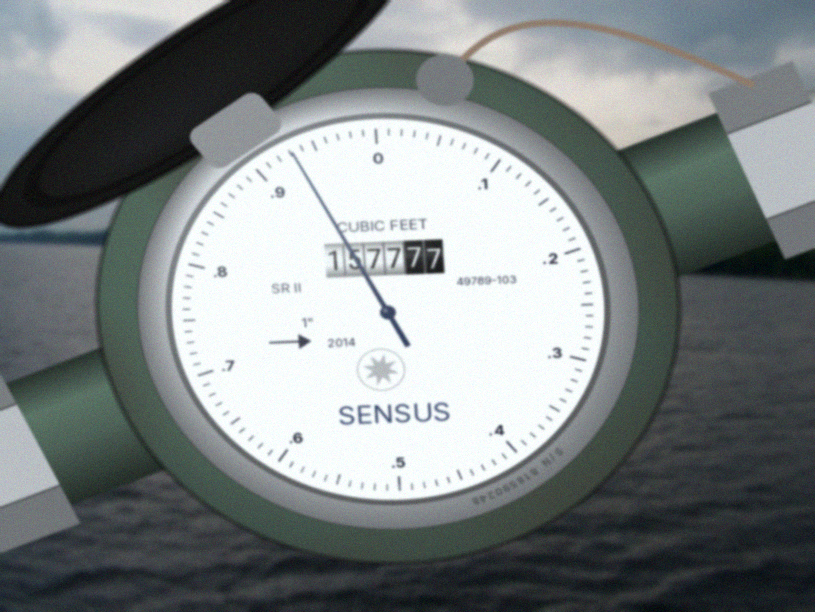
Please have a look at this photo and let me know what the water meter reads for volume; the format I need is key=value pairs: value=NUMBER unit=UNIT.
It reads value=157776.93 unit=ft³
